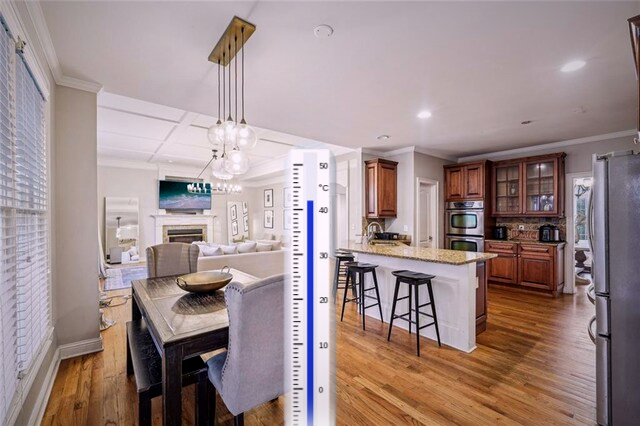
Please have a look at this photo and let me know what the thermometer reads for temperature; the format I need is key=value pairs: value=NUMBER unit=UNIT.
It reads value=42 unit=°C
